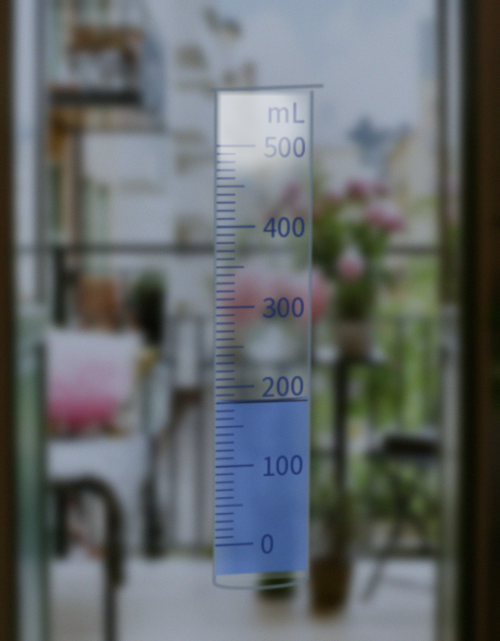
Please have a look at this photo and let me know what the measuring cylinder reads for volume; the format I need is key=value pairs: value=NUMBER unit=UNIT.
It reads value=180 unit=mL
